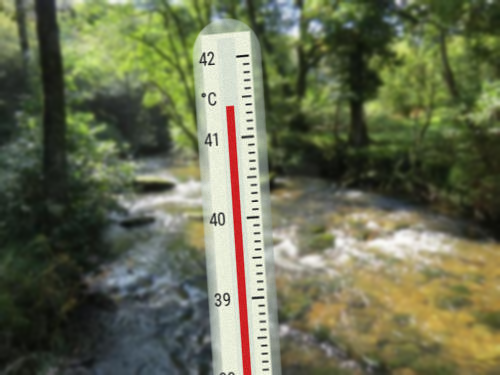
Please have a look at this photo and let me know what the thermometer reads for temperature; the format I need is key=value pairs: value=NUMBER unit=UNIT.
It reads value=41.4 unit=°C
